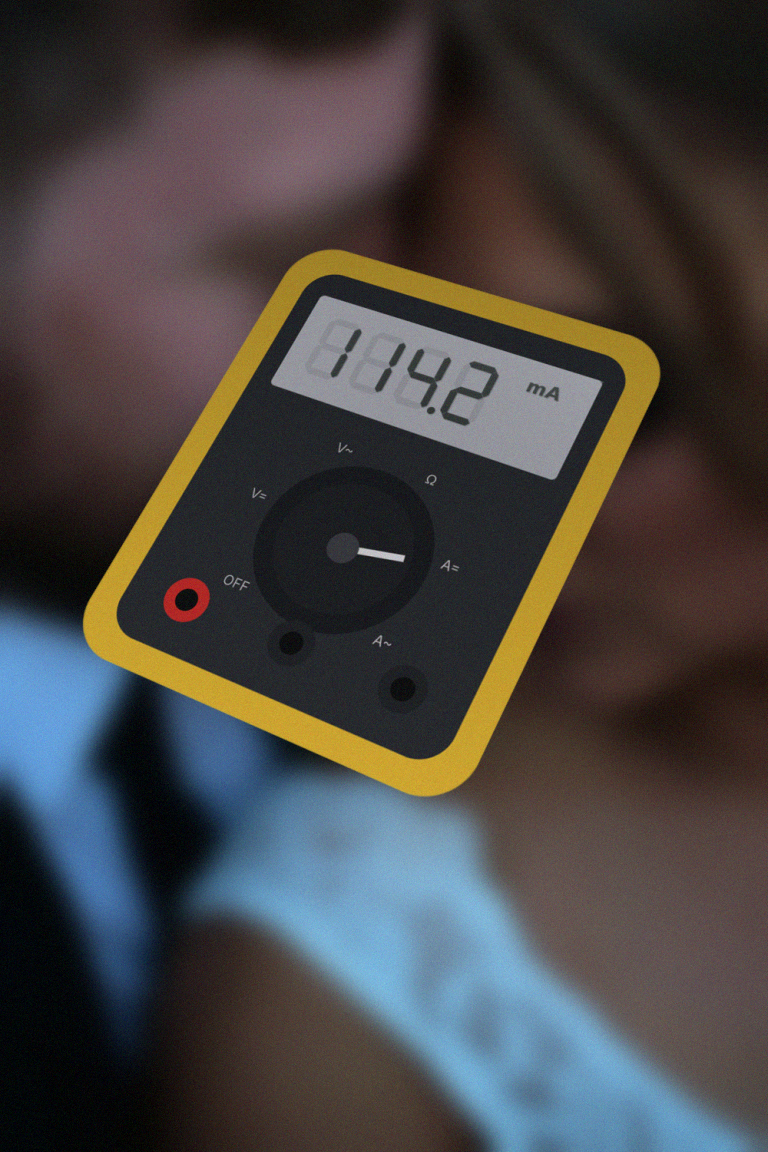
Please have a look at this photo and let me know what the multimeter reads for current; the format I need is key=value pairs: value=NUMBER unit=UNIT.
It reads value=114.2 unit=mA
